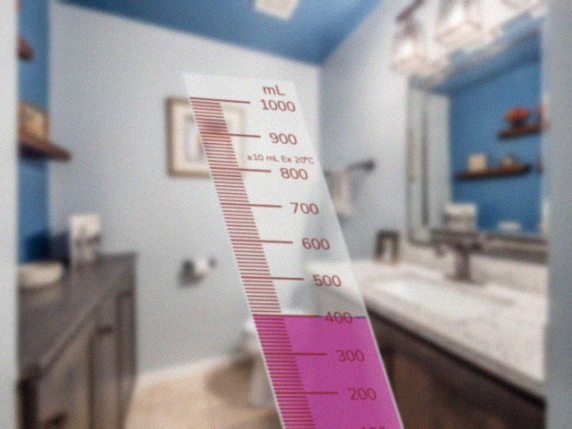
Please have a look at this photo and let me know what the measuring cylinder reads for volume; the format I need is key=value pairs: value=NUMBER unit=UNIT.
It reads value=400 unit=mL
